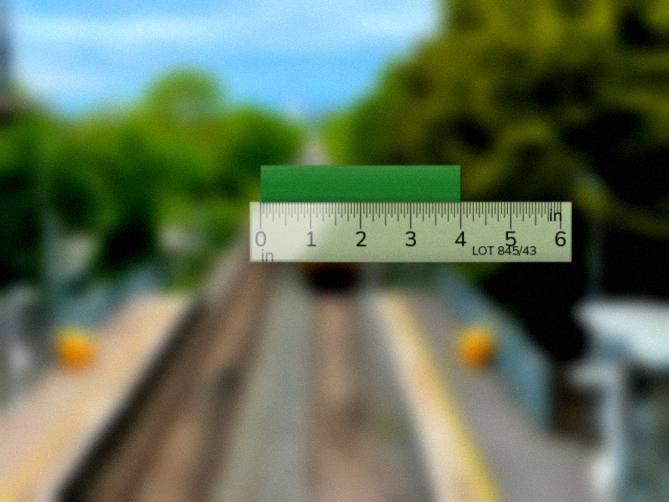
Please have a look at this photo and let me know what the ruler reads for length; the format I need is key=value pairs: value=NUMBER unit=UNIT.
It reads value=4 unit=in
